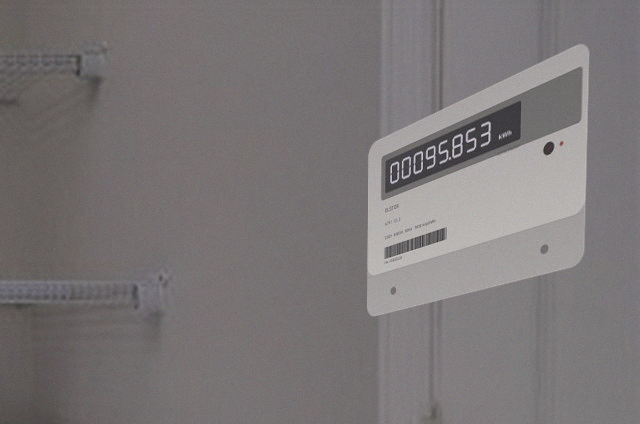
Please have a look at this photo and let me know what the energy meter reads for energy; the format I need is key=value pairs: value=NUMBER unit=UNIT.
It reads value=95.853 unit=kWh
